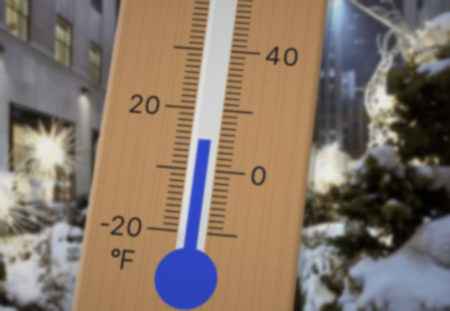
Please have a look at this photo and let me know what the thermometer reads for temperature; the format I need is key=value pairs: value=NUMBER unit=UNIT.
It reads value=10 unit=°F
